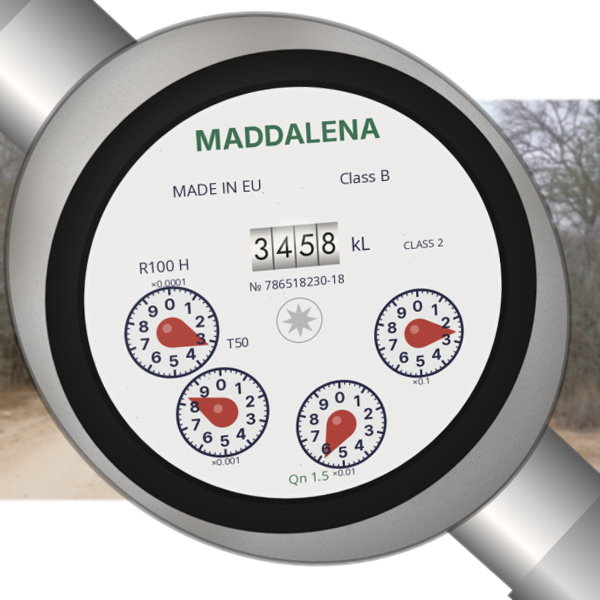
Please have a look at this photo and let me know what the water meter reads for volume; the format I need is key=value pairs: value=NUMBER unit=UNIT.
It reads value=3458.2583 unit=kL
